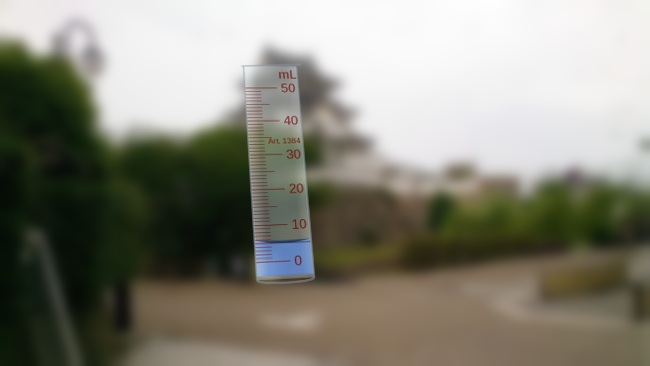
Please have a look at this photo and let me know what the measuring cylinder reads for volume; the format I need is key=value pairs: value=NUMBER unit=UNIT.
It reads value=5 unit=mL
